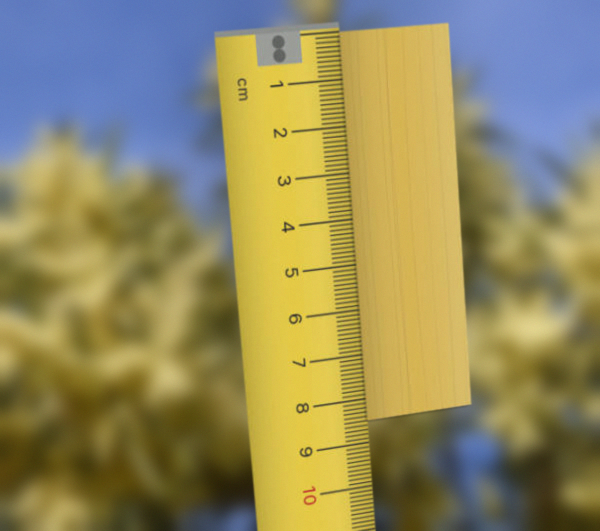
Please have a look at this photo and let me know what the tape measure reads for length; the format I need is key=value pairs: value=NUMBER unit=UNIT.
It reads value=8.5 unit=cm
